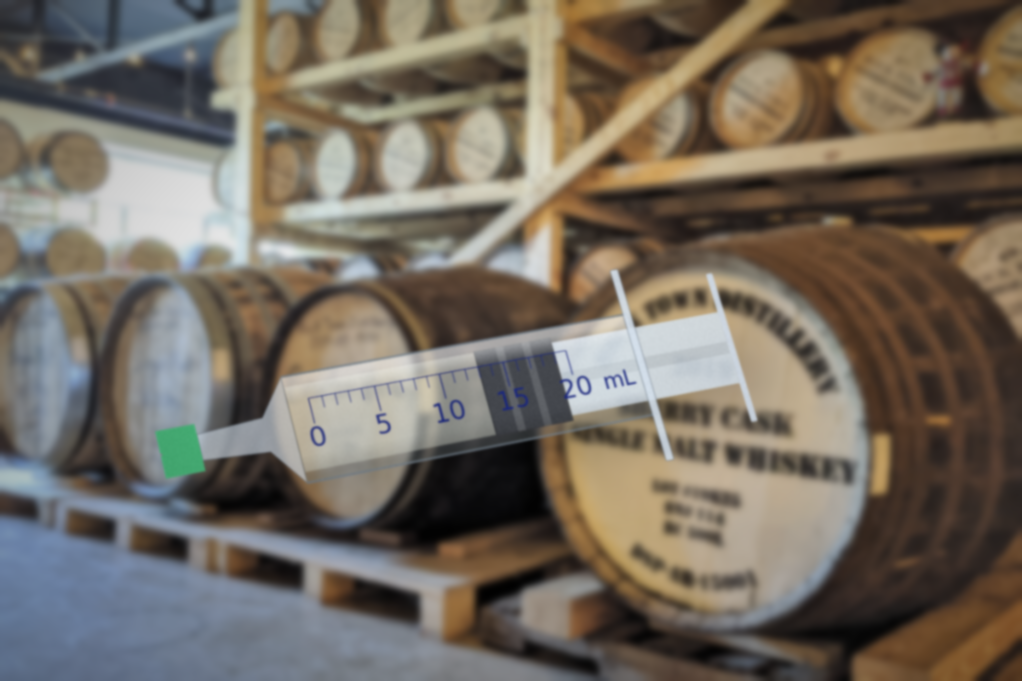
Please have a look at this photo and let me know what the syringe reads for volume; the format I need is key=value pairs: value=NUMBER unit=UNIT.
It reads value=13 unit=mL
